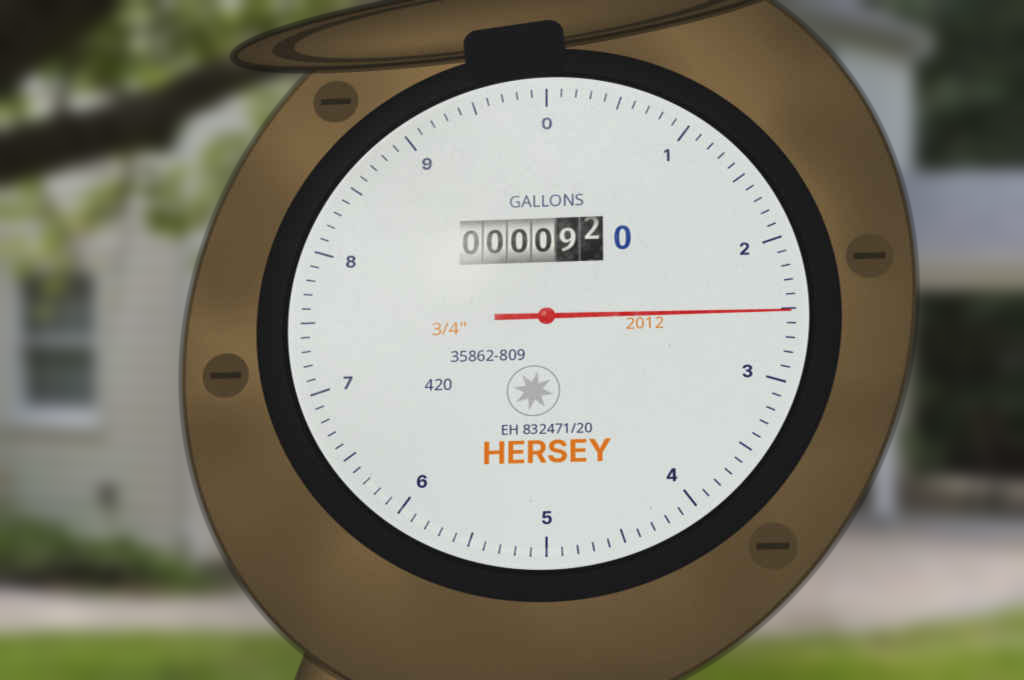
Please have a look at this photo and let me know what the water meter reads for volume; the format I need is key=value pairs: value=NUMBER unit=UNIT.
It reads value=922.5 unit=gal
